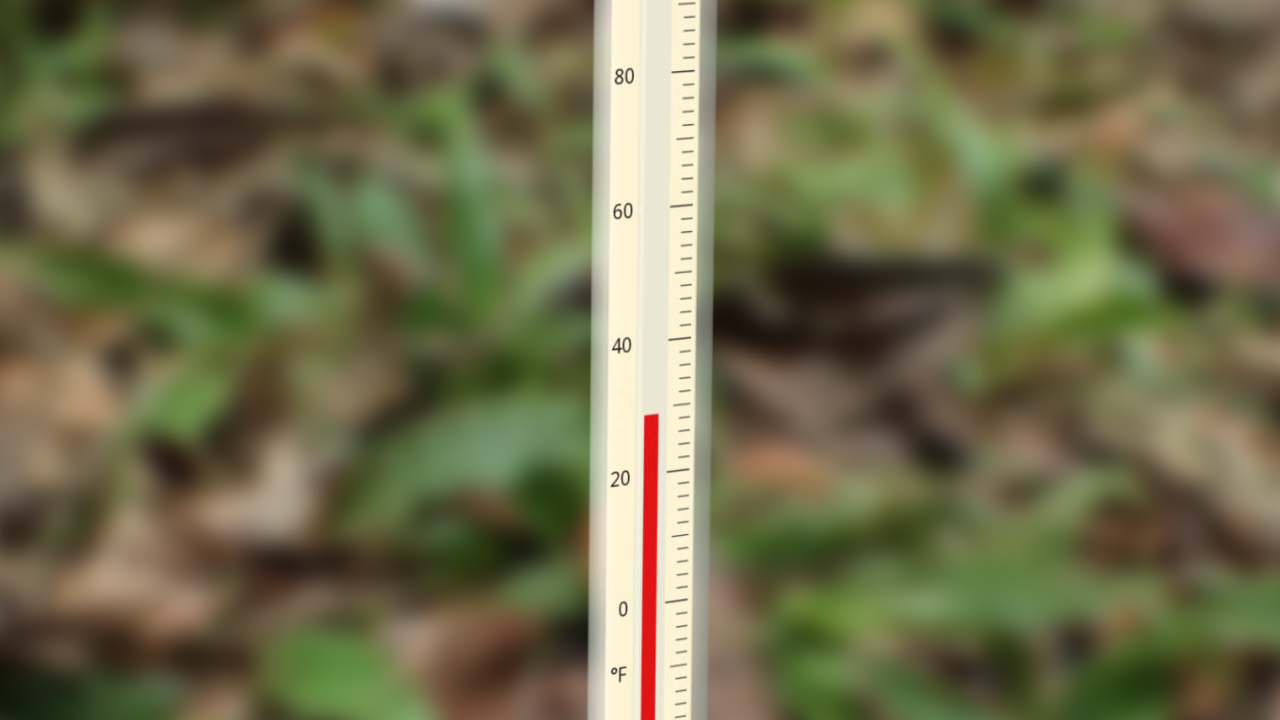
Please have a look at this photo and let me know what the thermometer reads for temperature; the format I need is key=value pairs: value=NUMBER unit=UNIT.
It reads value=29 unit=°F
